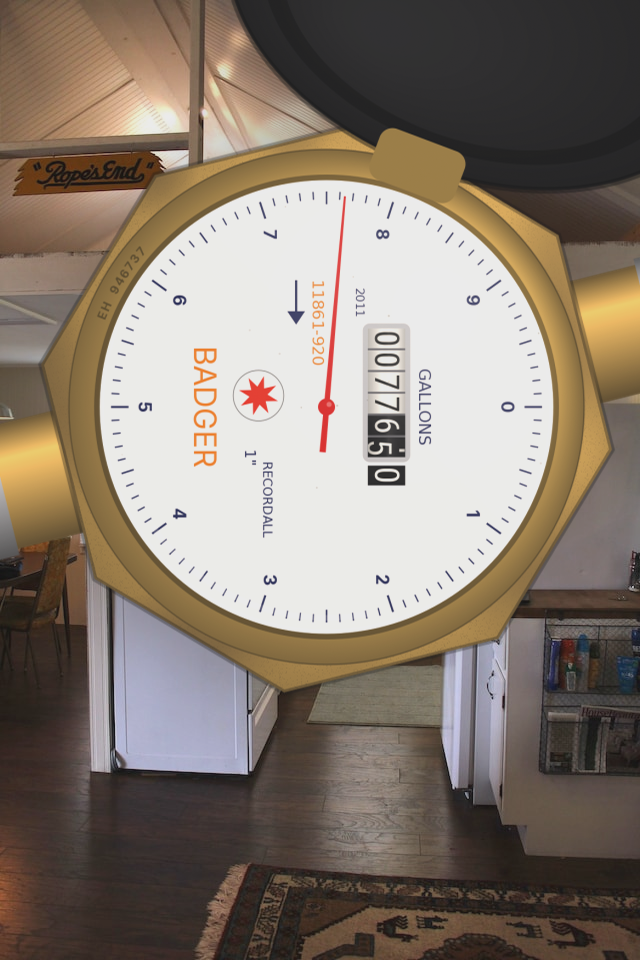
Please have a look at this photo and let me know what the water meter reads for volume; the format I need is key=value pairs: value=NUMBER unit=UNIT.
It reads value=77647.6 unit=gal
